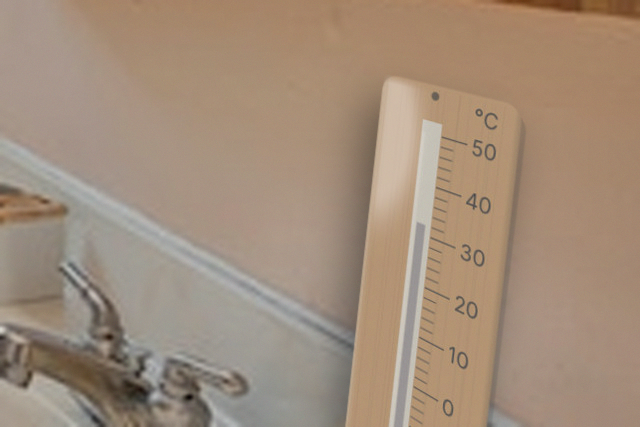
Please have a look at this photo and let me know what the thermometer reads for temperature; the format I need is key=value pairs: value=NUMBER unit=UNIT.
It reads value=32 unit=°C
